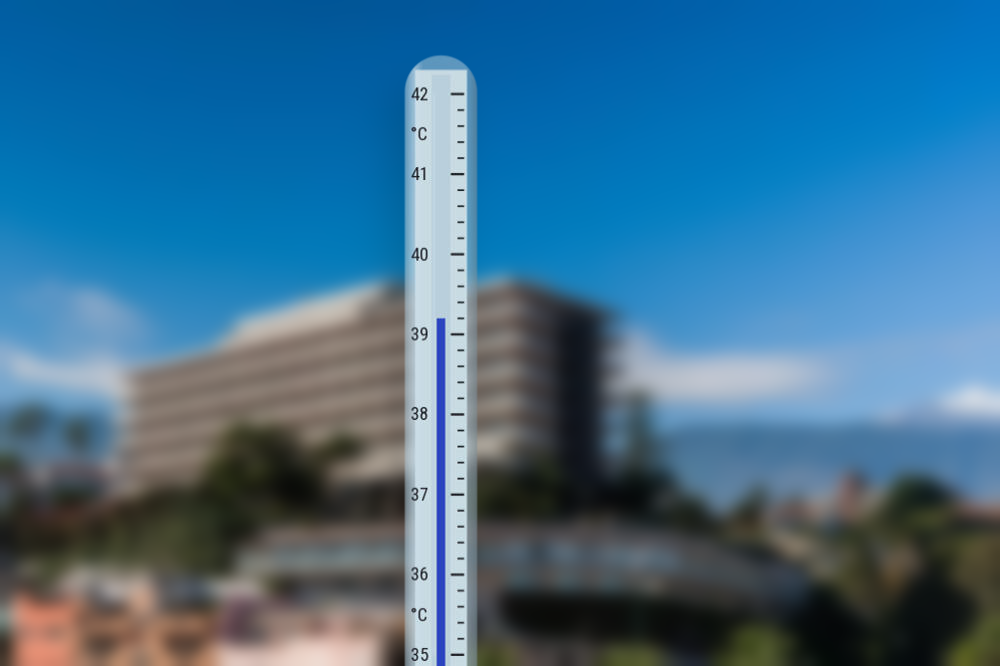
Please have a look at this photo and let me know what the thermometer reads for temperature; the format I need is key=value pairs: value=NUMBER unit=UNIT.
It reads value=39.2 unit=°C
